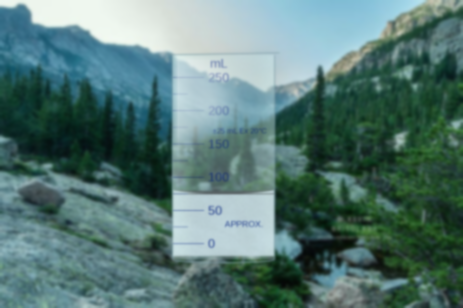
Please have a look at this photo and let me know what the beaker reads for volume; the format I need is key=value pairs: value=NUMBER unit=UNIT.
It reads value=75 unit=mL
